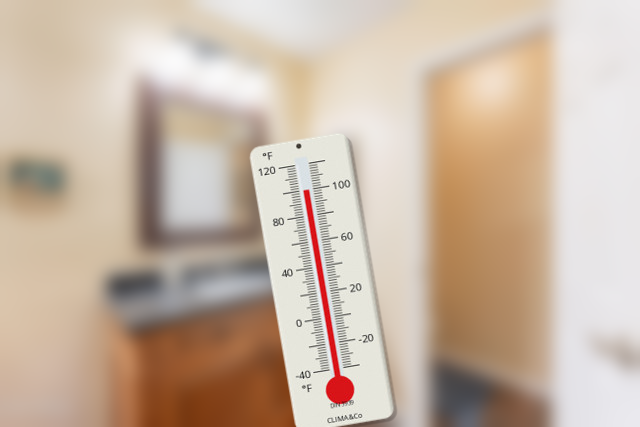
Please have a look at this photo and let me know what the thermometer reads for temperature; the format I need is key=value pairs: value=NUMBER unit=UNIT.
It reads value=100 unit=°F
